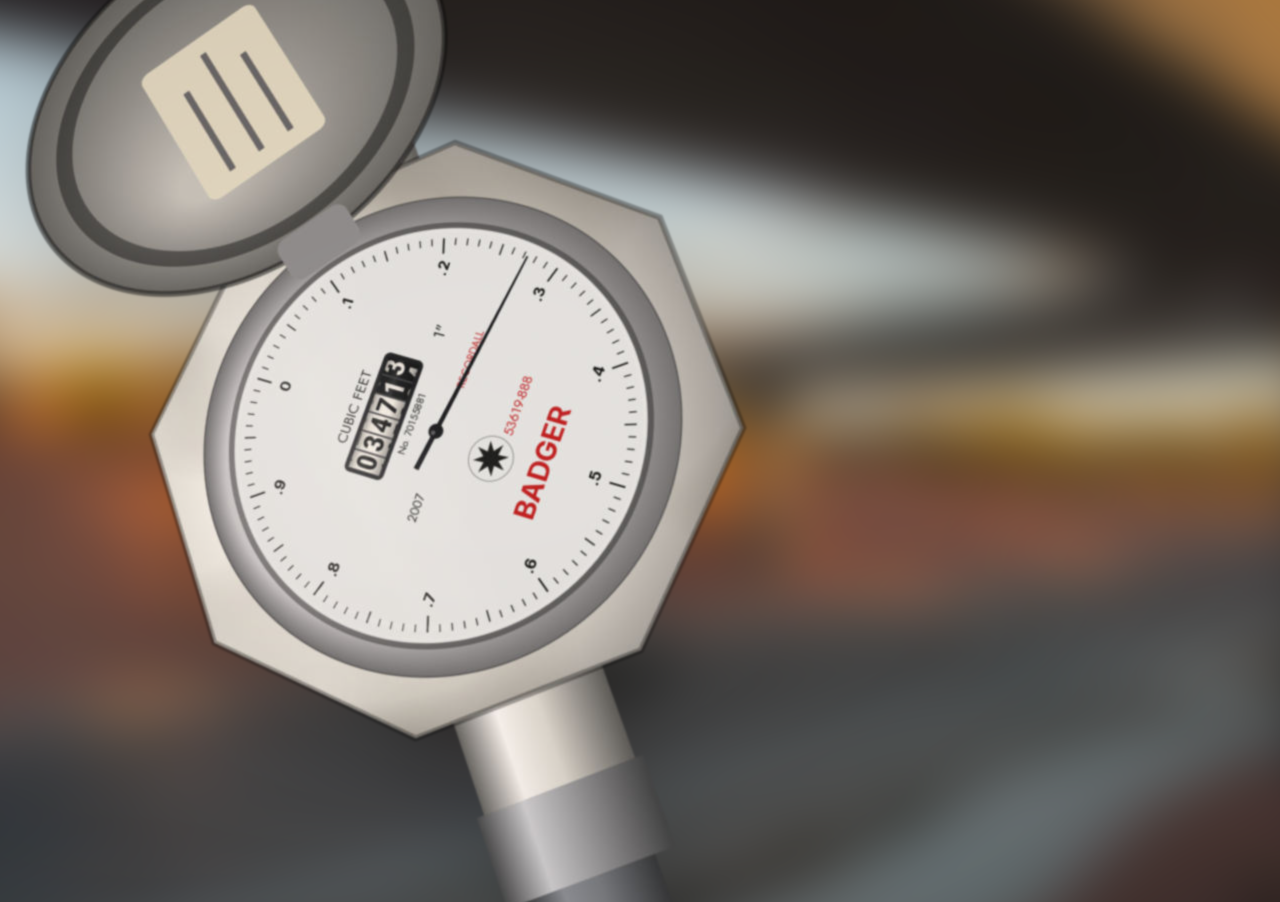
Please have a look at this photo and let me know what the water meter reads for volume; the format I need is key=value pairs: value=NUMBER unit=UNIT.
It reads value=34713.27 unit=ft³
